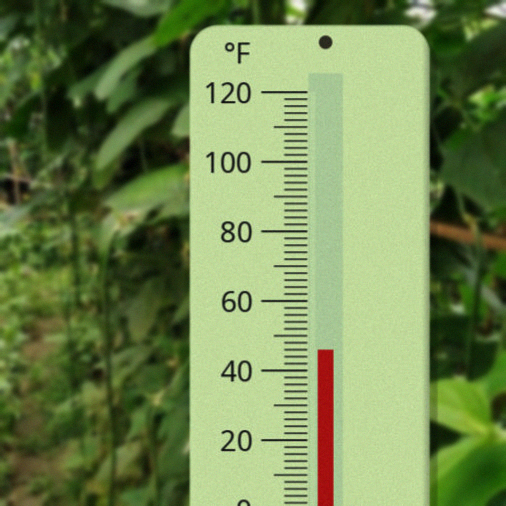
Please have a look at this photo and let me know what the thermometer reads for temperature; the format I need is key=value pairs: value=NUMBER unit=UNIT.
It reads value=46 unit=°F
